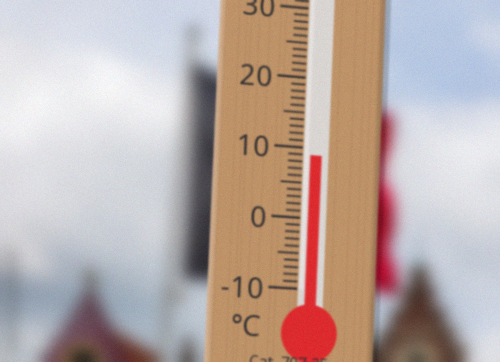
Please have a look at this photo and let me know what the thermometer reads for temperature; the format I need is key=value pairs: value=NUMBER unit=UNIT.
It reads value=9 unit=°C
